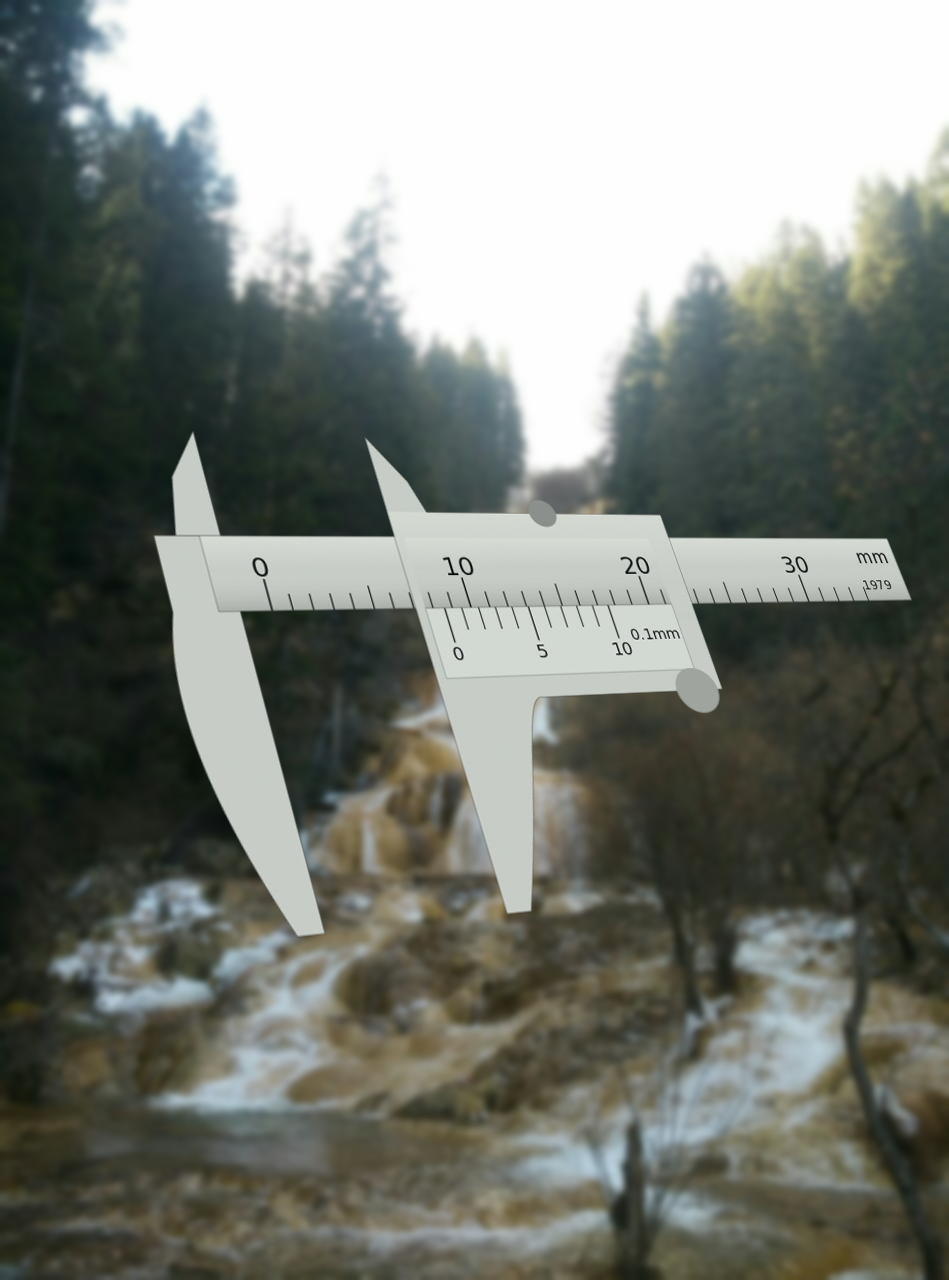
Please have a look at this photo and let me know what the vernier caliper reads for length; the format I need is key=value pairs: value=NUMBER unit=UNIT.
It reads value=8.6 unit=mm
